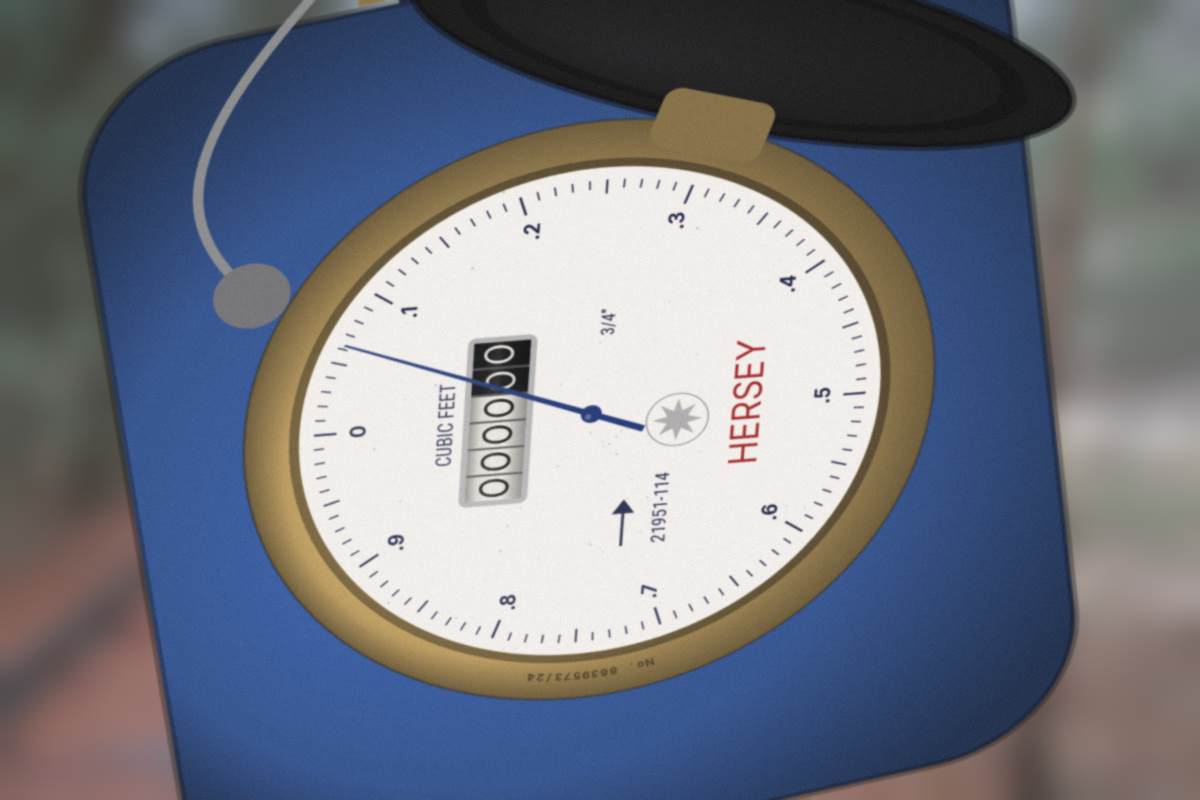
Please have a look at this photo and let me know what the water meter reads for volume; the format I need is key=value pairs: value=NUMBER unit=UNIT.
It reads value=0.06 unit=ft³
